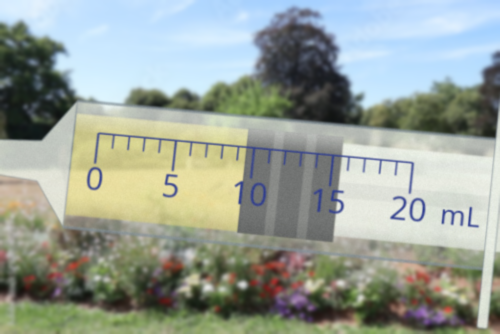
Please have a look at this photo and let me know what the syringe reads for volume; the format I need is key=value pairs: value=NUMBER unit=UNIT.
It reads value=9.5 unit=mL
